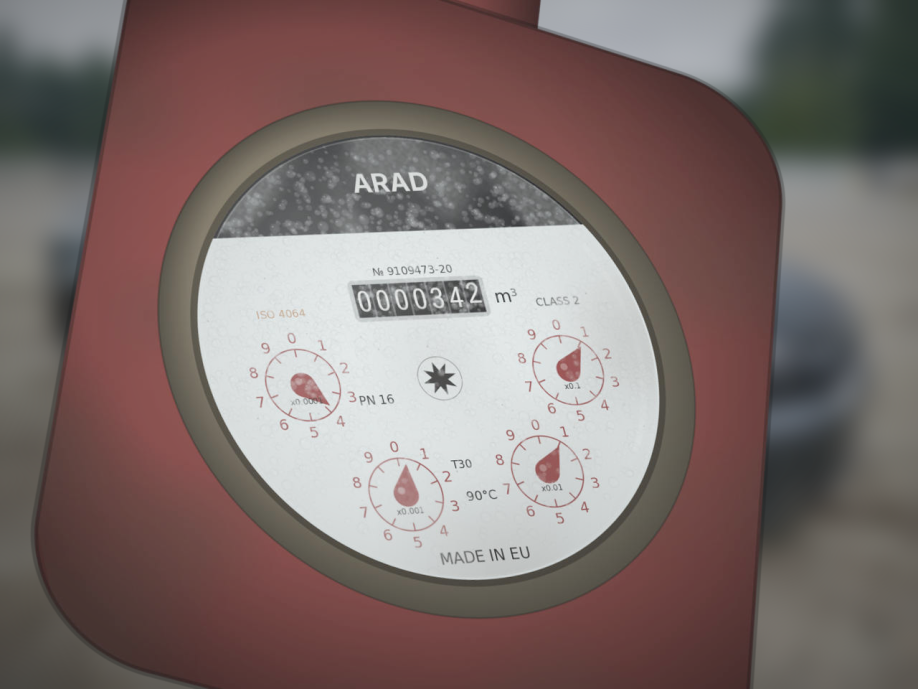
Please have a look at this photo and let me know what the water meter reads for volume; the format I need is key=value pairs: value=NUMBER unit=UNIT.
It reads value=342.1103 unit=m³
